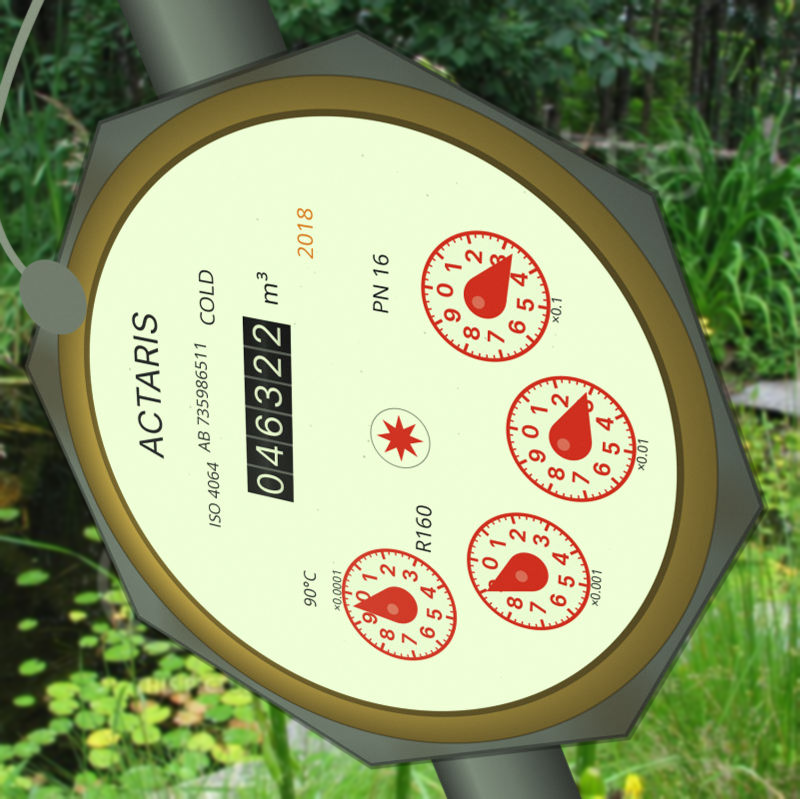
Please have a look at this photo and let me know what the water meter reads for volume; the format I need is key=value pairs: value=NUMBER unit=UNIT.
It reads value=46322.3289 unit=m³
